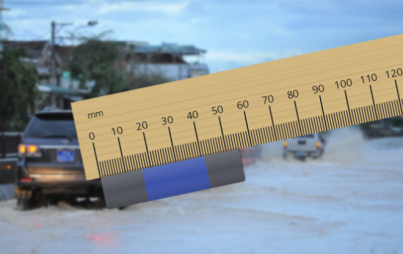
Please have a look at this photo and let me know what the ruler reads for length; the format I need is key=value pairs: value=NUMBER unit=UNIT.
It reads value=55 unit=mm
